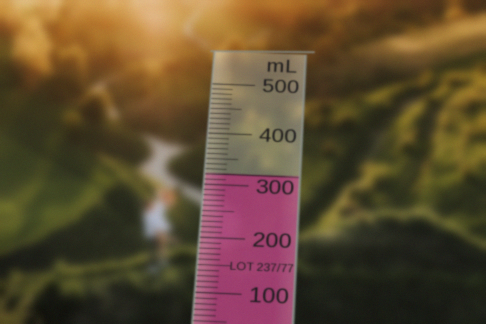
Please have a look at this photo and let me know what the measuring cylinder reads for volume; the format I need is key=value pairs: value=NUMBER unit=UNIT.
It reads value=320 unit=mL
